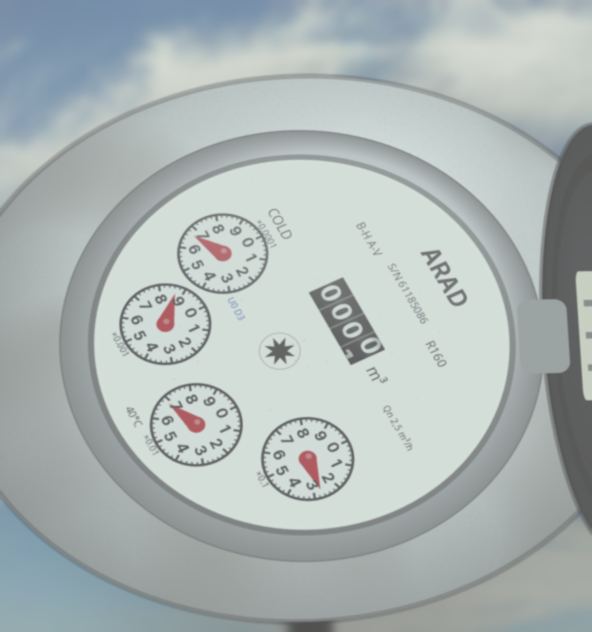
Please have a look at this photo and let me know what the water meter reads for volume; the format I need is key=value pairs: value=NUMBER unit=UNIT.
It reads value=0.2686 unit=m³
